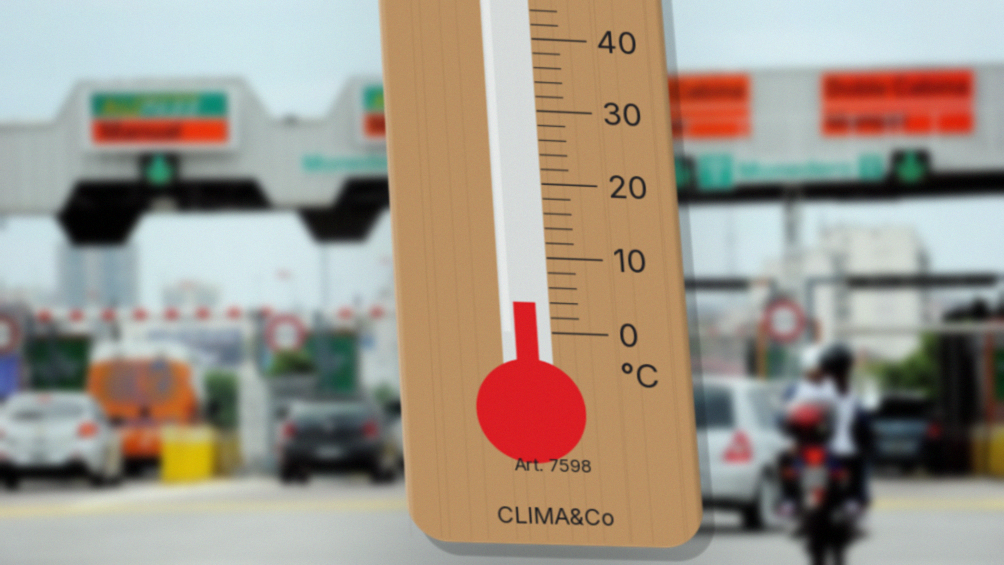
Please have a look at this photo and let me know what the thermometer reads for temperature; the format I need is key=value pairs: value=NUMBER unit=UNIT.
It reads value=4 unit=°C
